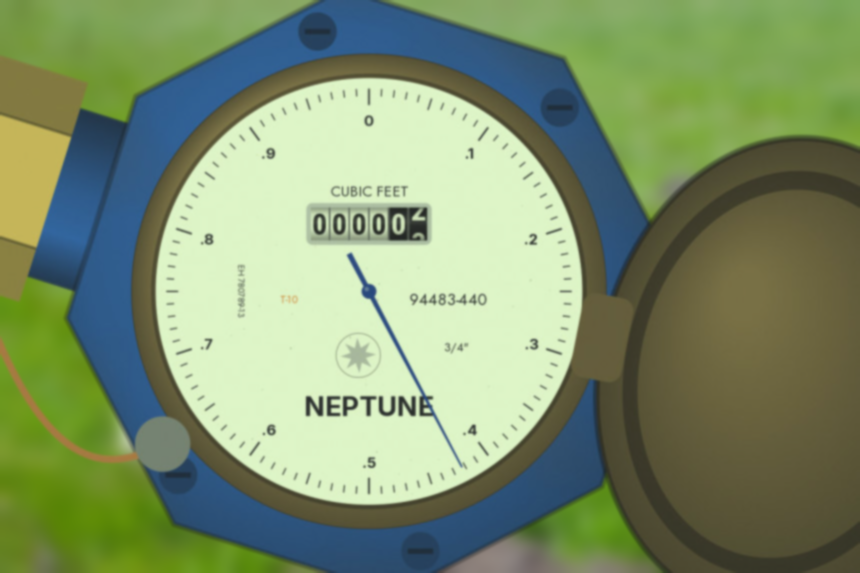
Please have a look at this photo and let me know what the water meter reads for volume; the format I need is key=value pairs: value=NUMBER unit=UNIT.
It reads value=2.42 unit=ft³
